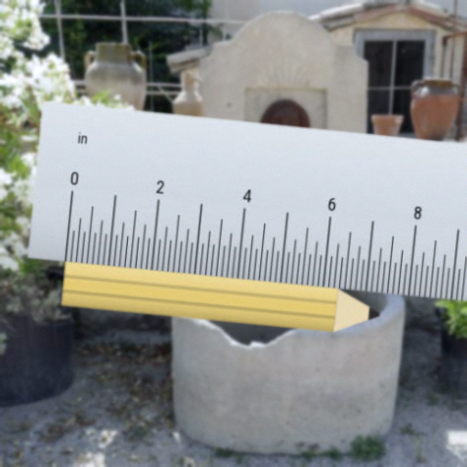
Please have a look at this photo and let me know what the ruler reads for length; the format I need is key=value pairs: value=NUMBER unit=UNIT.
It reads value=7.375 unit=in
